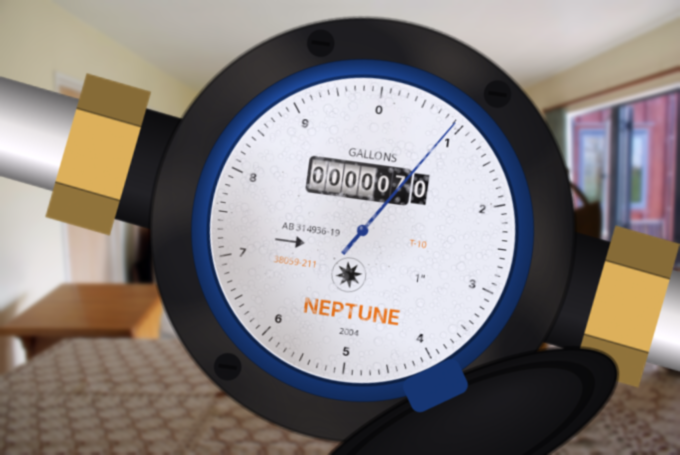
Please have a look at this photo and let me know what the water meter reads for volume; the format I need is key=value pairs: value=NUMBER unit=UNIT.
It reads value=70.9 unit=gal
